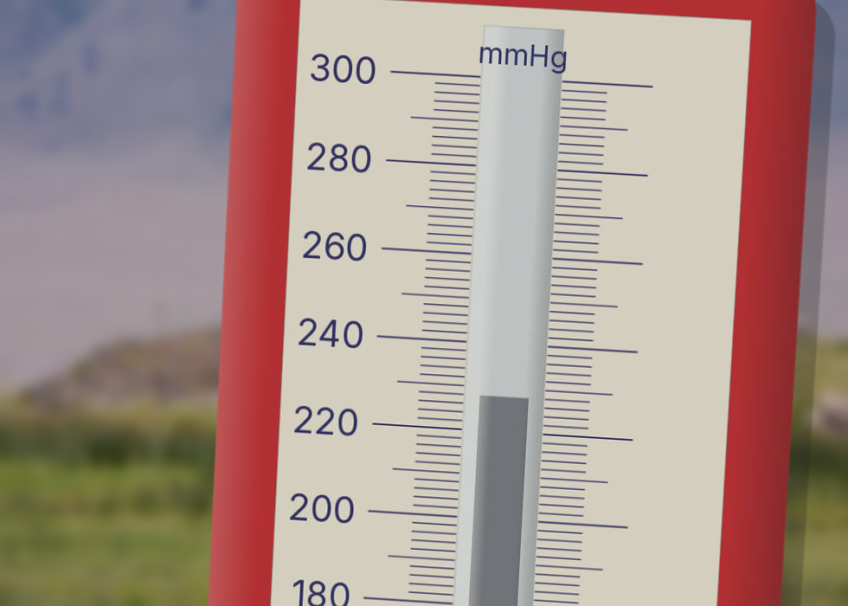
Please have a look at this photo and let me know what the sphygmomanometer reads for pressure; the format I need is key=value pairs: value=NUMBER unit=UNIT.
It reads value=228 unit=mmHg
